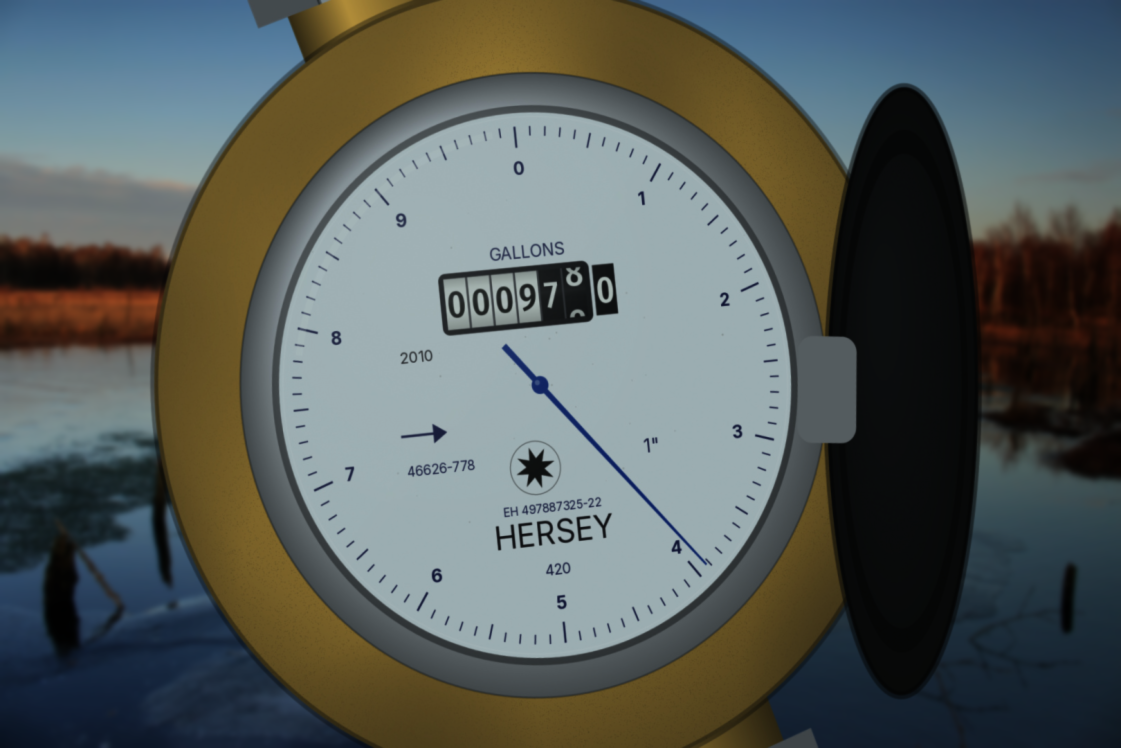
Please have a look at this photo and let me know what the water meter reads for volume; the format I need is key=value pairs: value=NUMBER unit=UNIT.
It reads value=9783.9 unit=gal
